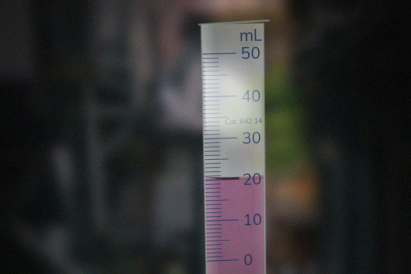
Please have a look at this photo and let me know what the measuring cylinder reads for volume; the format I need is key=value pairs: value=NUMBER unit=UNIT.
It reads value=20 unit=mL
